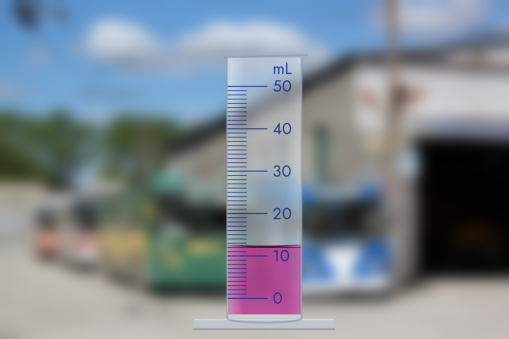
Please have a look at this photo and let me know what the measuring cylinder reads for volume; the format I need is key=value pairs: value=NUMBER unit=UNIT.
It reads value=12 unit=mL
